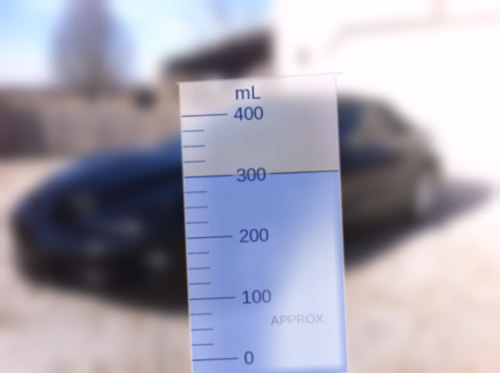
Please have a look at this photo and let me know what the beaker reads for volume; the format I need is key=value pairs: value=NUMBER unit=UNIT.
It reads value=300 unit=mL
